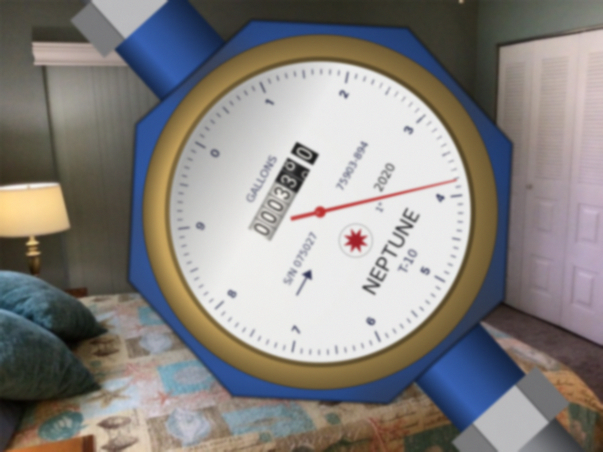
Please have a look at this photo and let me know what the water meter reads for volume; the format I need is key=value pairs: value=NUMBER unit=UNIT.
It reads value=3383.8 unit=gal
